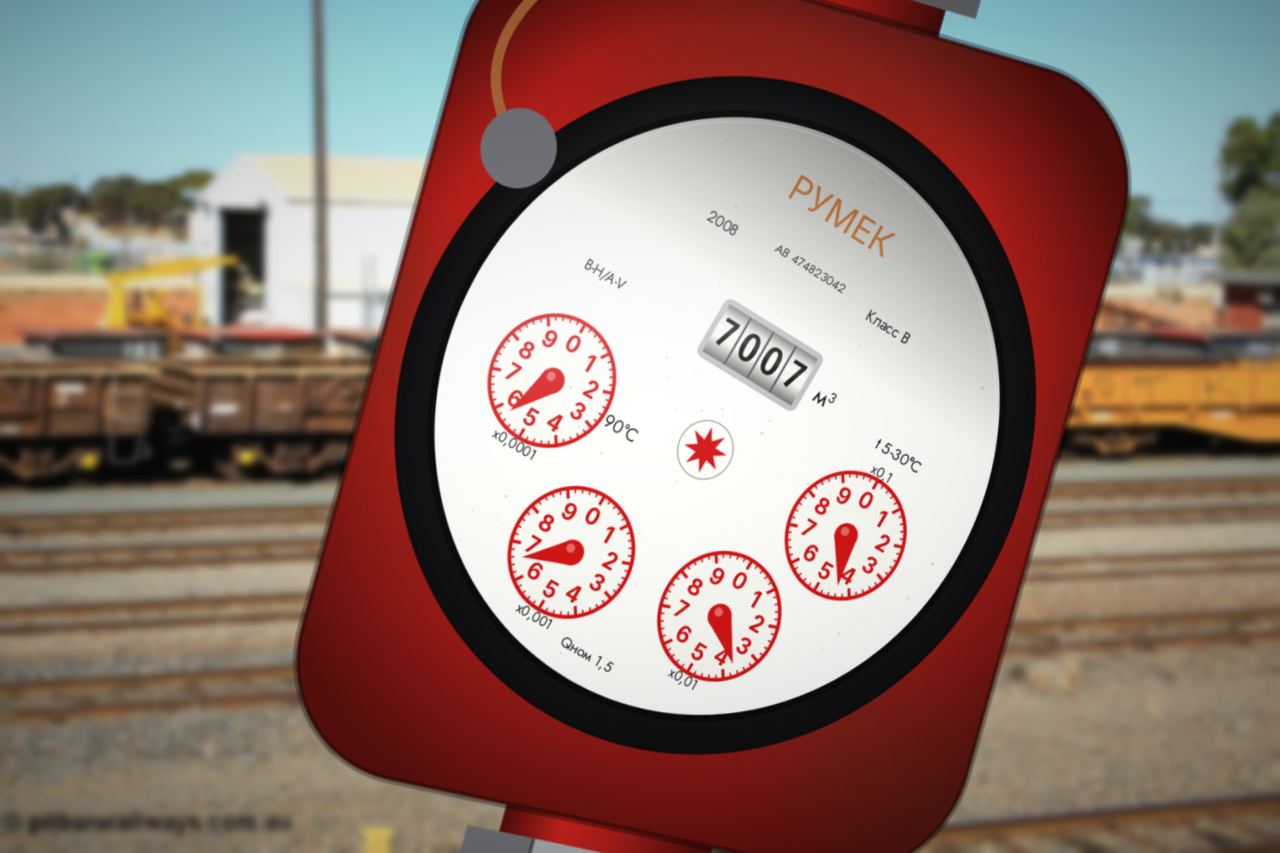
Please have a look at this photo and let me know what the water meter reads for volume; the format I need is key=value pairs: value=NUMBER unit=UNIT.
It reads value=7007.4365 unit=m³
